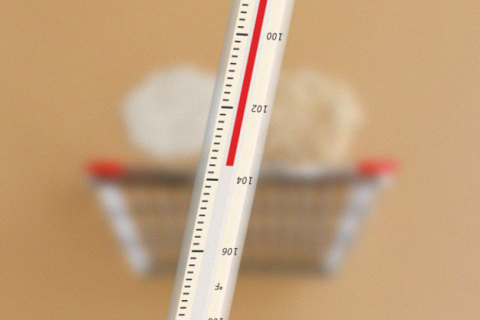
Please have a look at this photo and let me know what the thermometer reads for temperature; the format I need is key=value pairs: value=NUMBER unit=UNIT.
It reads value=103.6 unit=°F
